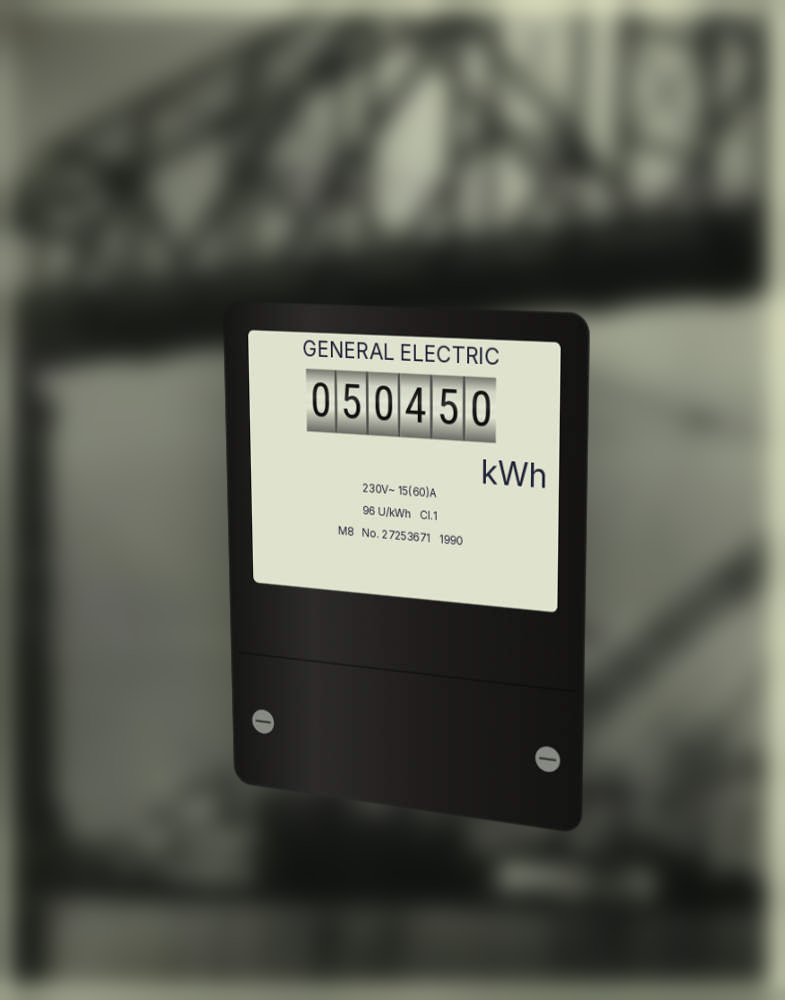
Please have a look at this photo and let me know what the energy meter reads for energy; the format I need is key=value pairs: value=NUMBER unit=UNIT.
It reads value=50450 unit=kWh
